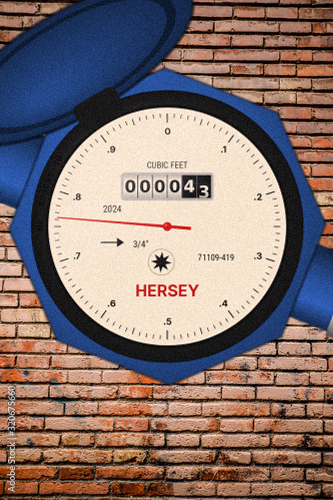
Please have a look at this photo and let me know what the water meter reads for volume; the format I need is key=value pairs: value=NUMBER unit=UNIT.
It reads value=42.76 unit=ft³
